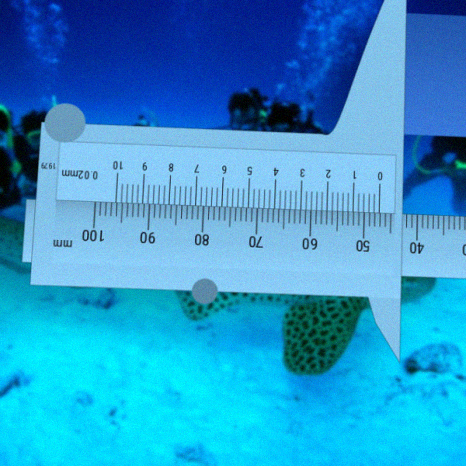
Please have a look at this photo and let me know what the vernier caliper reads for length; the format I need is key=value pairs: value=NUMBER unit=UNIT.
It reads value=47.2 unit=mm
